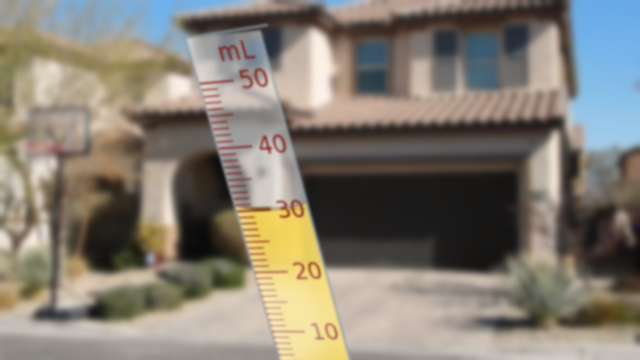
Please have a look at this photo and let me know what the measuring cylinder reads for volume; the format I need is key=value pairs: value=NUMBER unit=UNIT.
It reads value=30 unit=mL
